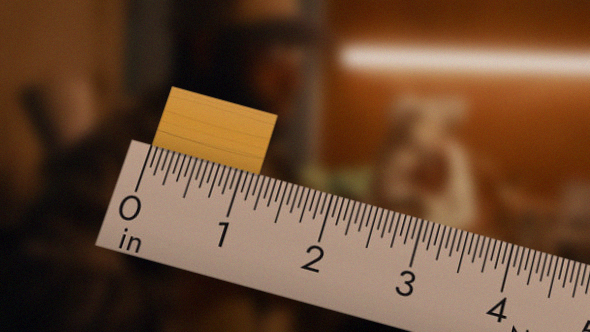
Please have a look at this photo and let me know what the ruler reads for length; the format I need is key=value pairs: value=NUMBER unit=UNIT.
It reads value=1.1875 unit=in
